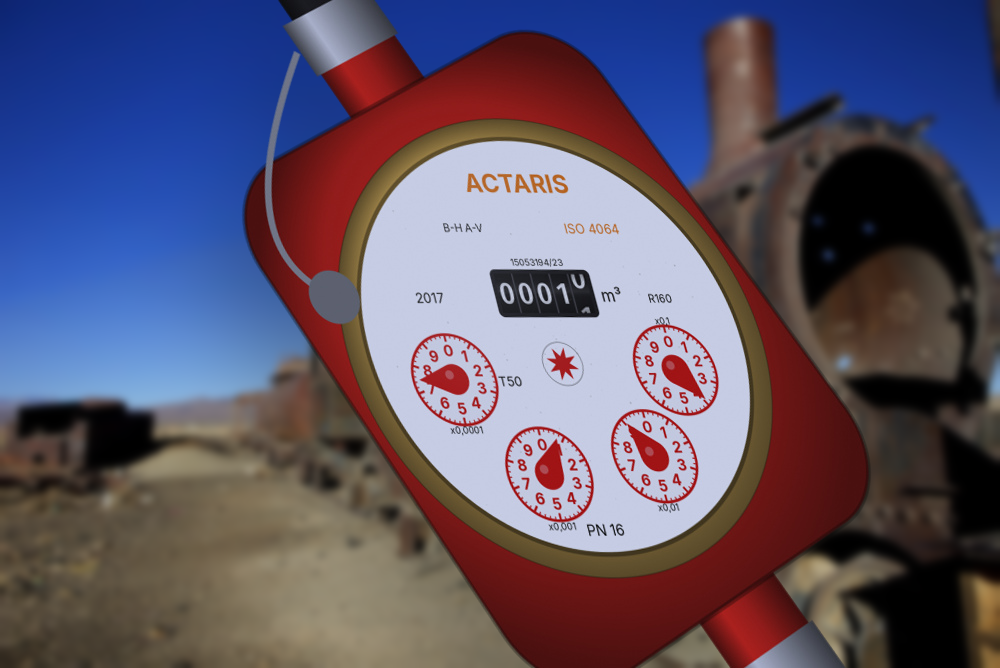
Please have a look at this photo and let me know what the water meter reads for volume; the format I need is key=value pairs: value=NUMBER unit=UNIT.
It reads value=10.3907 unit=m³
